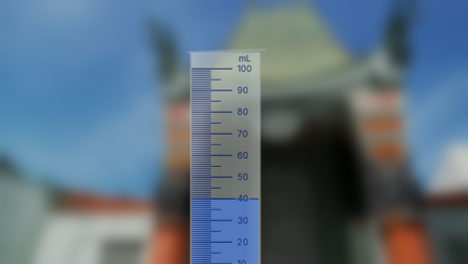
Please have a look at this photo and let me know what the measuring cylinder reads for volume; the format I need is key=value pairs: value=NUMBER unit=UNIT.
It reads value=40 unit=mL
